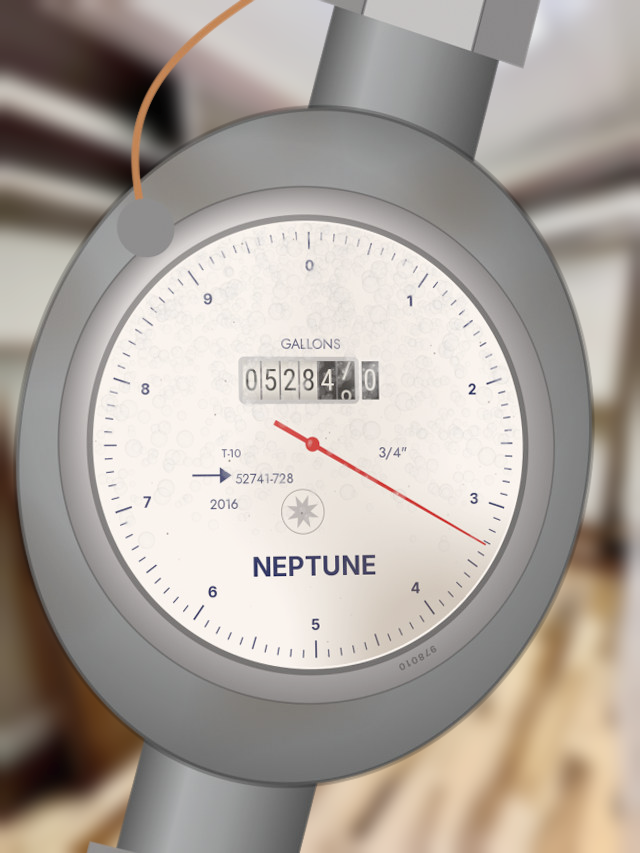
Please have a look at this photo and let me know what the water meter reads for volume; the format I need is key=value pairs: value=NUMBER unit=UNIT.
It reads value=528473.3 unit=gal
